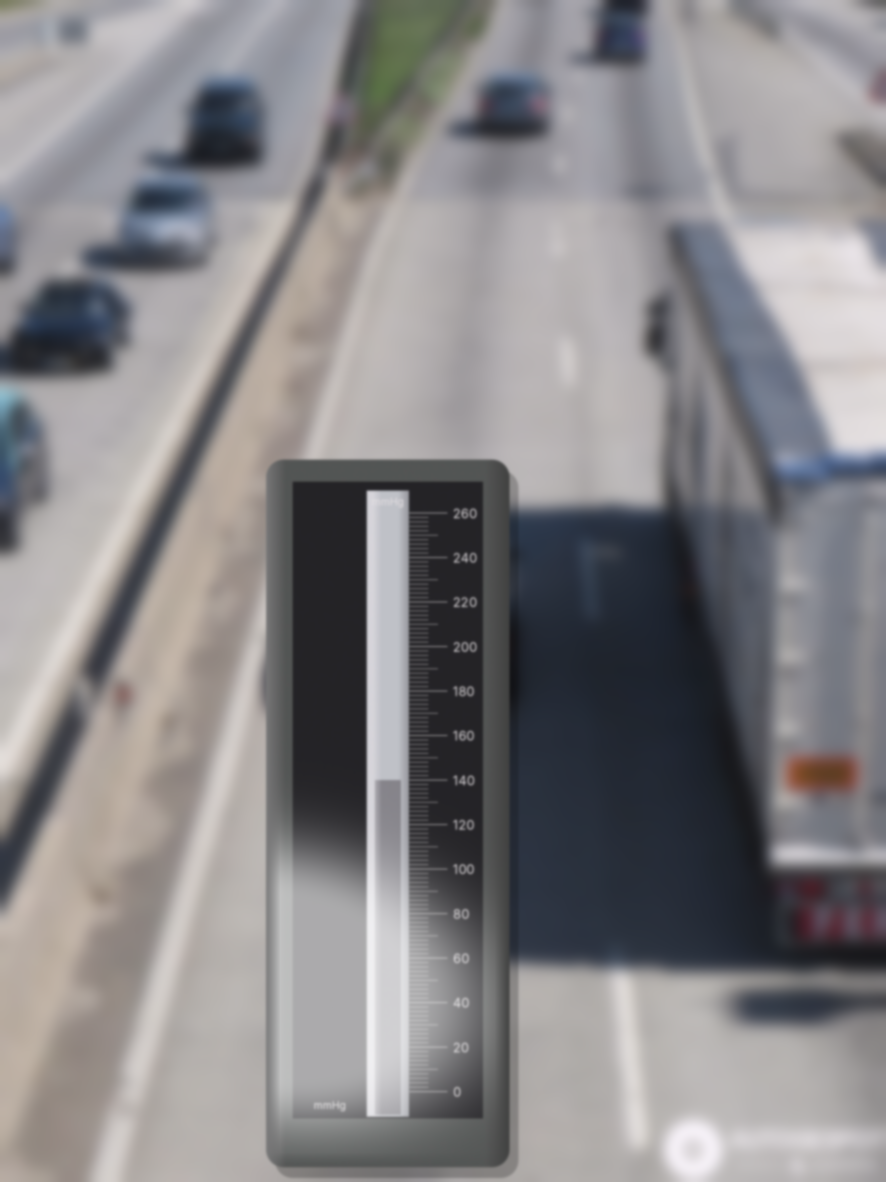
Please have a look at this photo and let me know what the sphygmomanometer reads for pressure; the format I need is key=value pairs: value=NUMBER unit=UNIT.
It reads value=140 unit=mmHg
